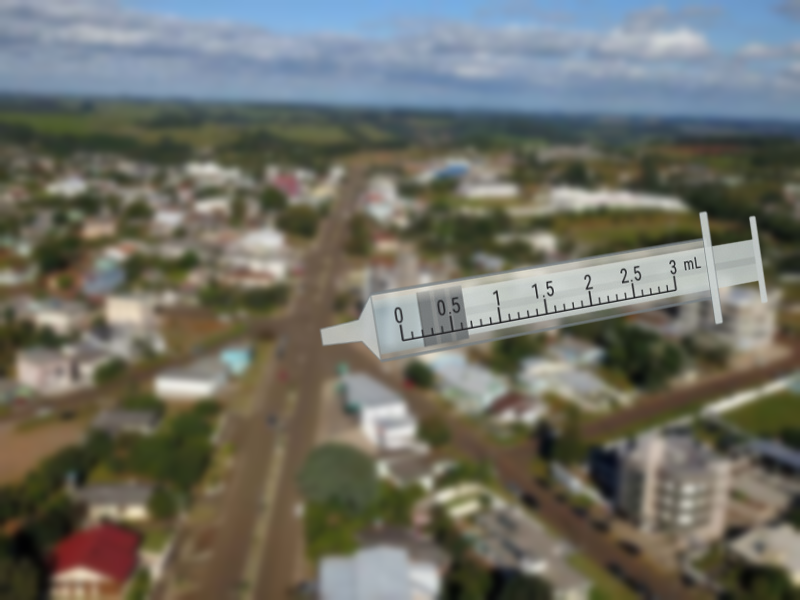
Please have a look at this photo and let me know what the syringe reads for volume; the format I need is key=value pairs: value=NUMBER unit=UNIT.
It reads value=0.2 unit=mL
